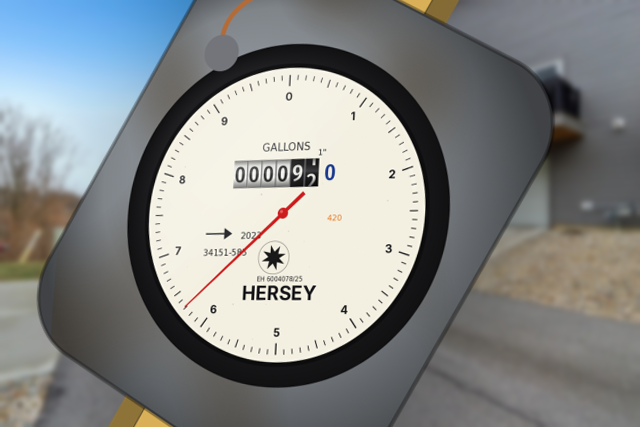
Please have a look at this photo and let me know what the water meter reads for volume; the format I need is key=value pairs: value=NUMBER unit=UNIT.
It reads value=916.3 unit=gal
